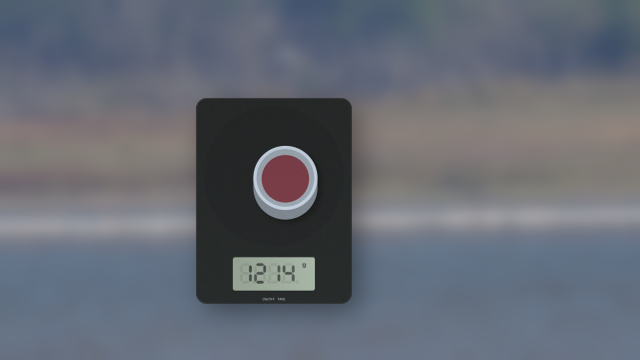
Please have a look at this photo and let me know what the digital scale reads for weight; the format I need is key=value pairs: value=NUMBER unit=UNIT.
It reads value=1214 unit=g
